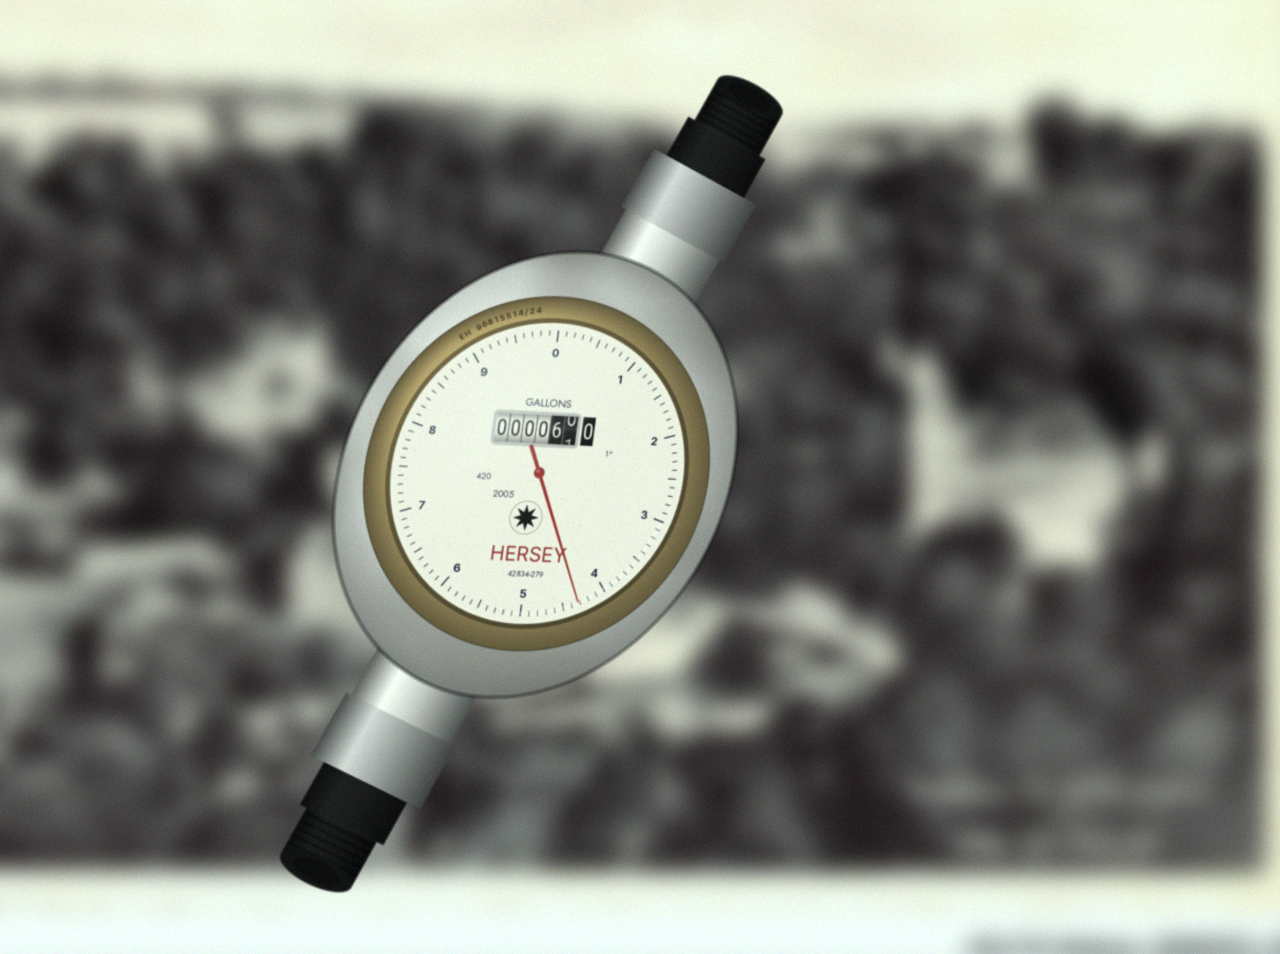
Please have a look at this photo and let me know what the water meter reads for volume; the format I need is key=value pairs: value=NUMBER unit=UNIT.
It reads value=604.3 unit=gal
